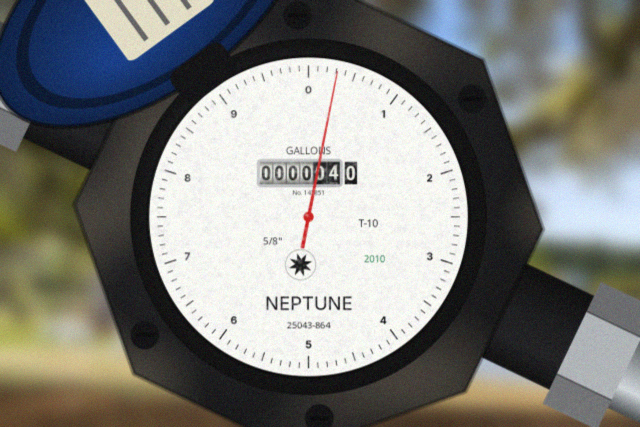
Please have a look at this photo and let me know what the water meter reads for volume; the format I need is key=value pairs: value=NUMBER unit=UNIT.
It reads value=40.3 unit=gal
